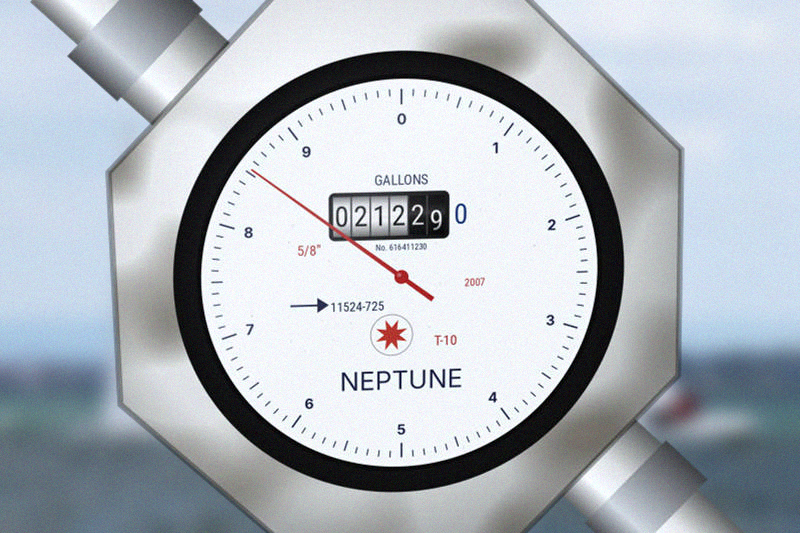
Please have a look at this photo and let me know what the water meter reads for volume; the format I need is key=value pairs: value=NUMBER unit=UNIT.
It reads value=212288.5 unit=gal
